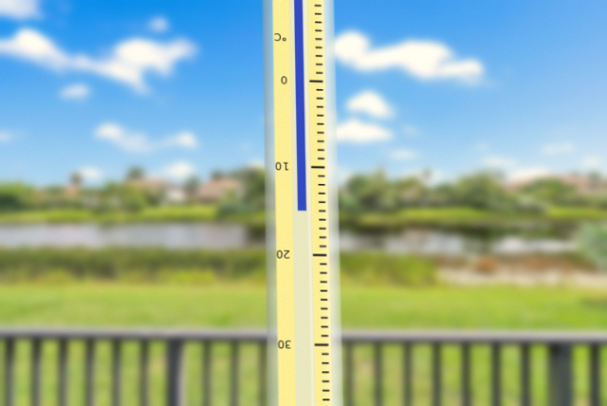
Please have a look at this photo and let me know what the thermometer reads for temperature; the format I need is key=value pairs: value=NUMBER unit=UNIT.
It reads value=15 unit=°C
